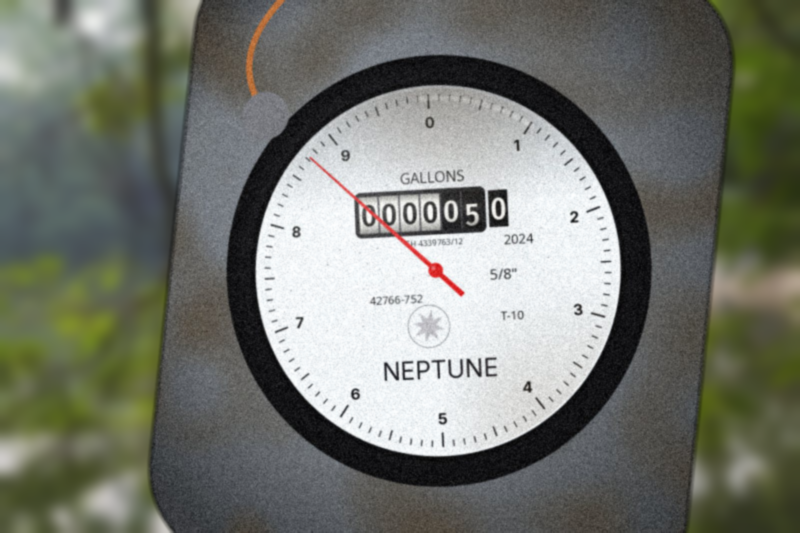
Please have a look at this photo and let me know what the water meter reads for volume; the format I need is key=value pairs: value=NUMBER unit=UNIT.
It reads value=48.7 unit=gal
